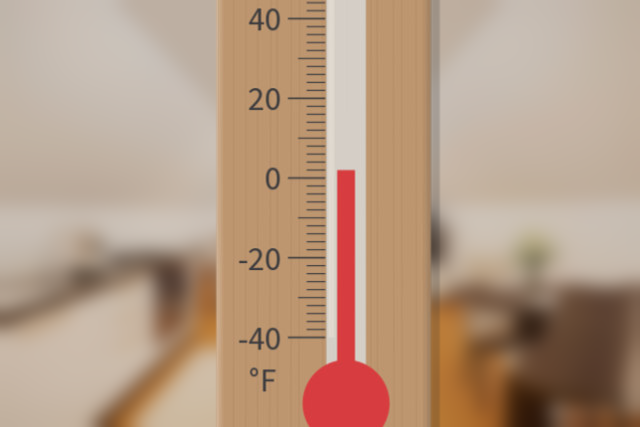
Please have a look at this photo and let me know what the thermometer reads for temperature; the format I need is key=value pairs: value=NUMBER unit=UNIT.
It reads value=2 unit=°F
